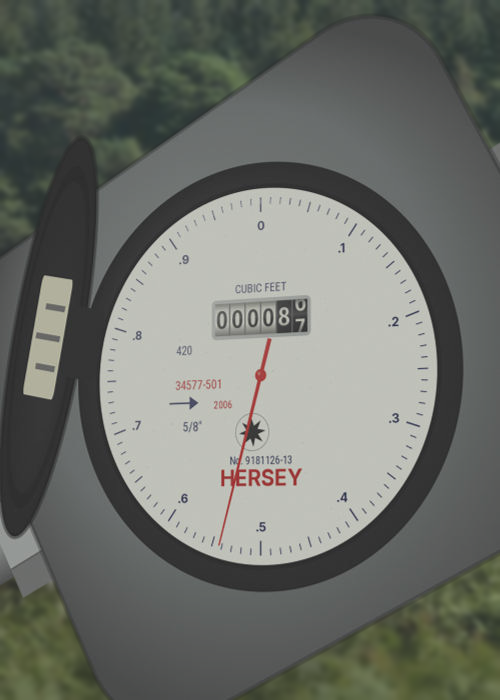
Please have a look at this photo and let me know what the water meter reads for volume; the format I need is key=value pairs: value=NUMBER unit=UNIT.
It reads value=86.54 unit=ft³
